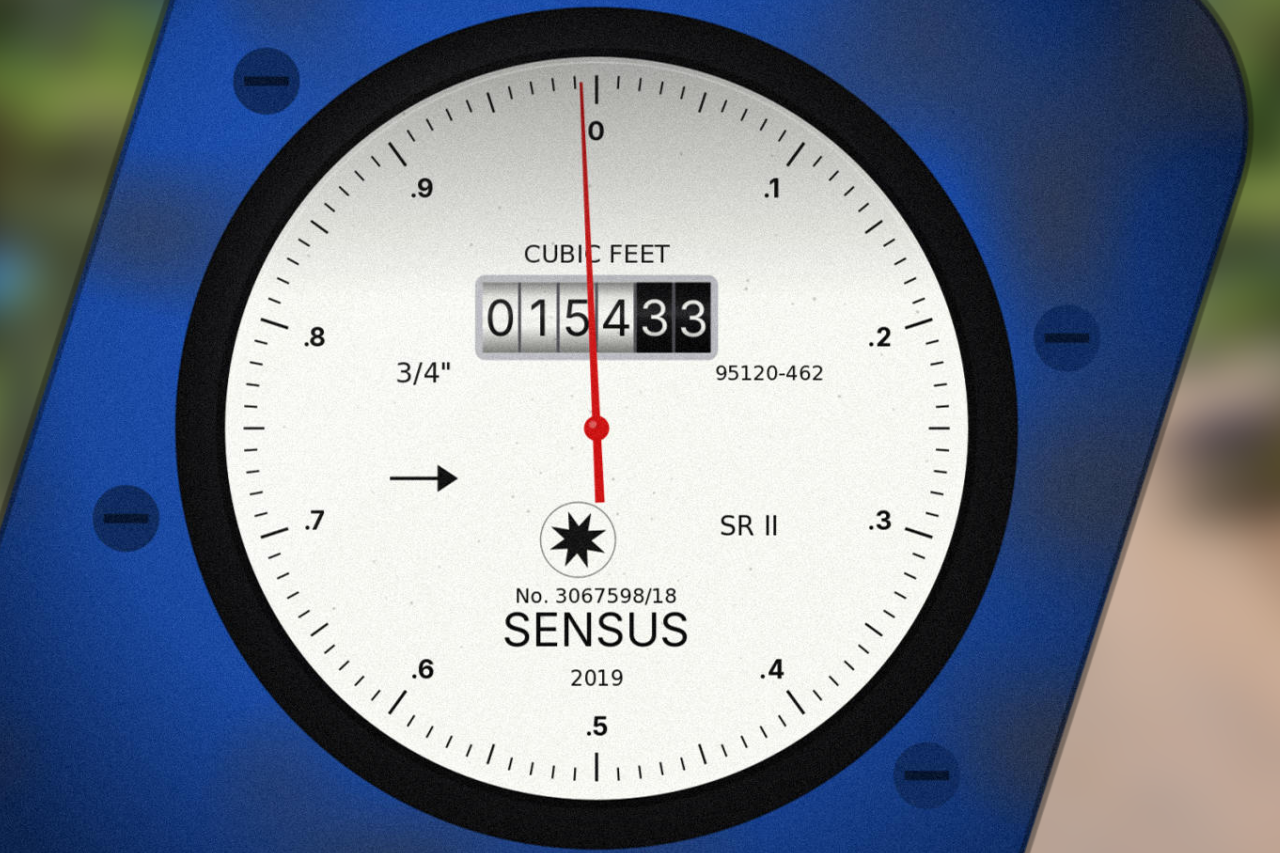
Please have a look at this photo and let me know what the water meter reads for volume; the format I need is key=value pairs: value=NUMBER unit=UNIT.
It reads value=15432.99 unit=ft³
